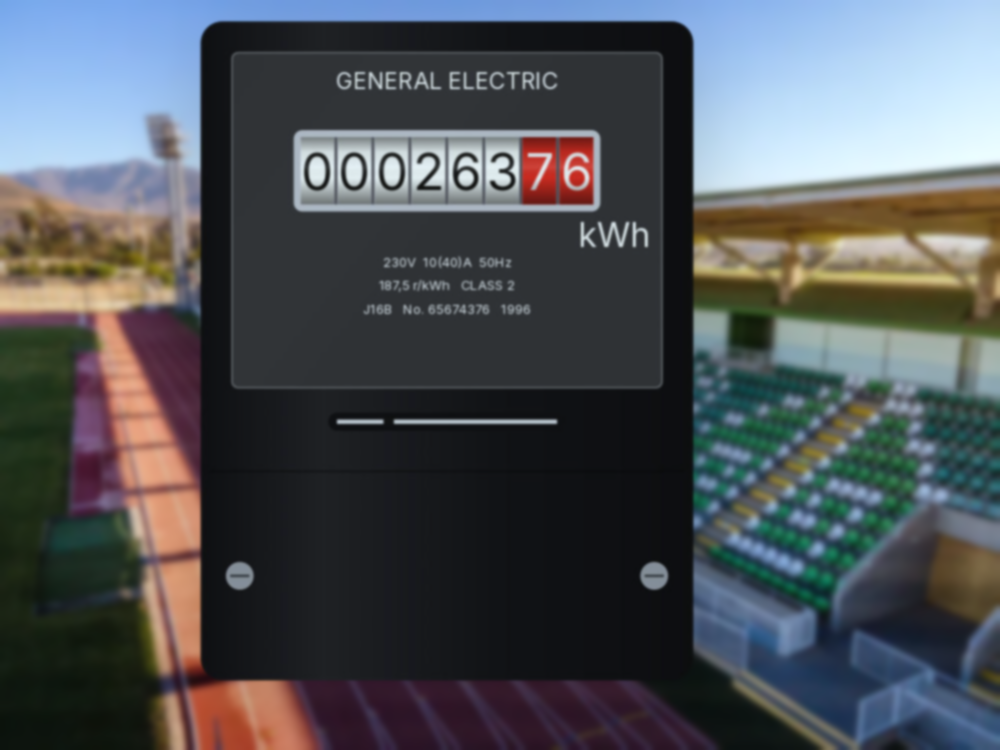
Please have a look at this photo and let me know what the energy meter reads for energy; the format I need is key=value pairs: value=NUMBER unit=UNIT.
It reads value=263.76 unit=kWh
